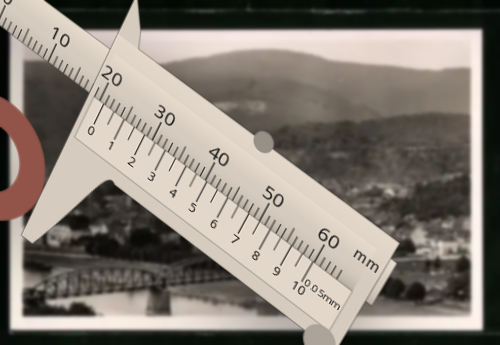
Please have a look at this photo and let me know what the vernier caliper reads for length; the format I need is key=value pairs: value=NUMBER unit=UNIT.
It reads value=20.8 unit=mm
